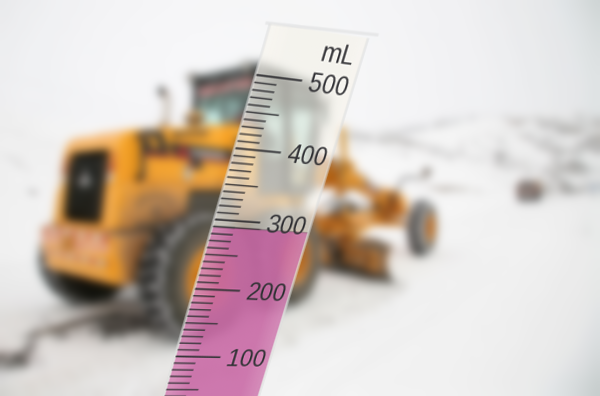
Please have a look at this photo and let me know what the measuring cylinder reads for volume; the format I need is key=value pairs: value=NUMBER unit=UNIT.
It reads value=290 unit=mL
